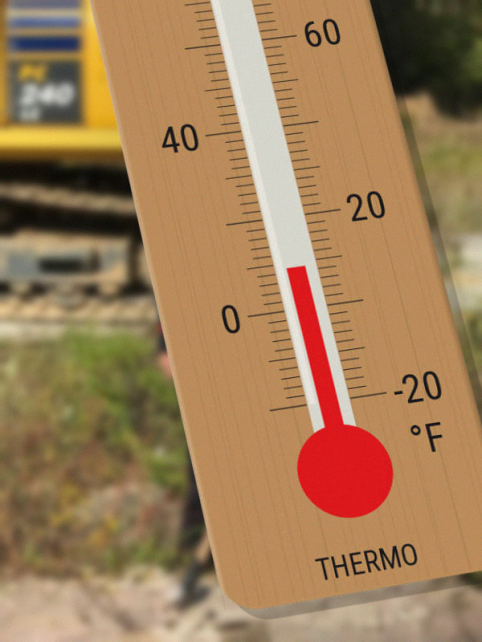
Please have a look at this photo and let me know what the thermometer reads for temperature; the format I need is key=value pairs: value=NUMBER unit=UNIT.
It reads value=9 unit=°F
